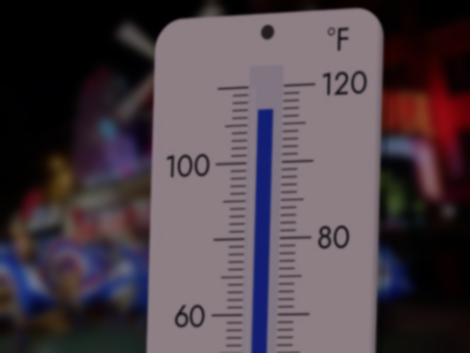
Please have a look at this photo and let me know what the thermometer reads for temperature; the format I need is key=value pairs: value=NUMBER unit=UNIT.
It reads value=114 unit=°F
